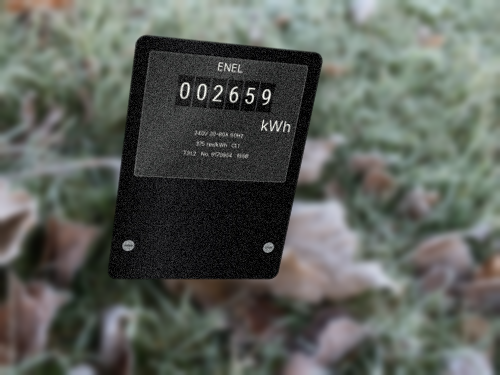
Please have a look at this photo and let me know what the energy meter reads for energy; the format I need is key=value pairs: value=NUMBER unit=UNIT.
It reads value=2659 unit=kWh
